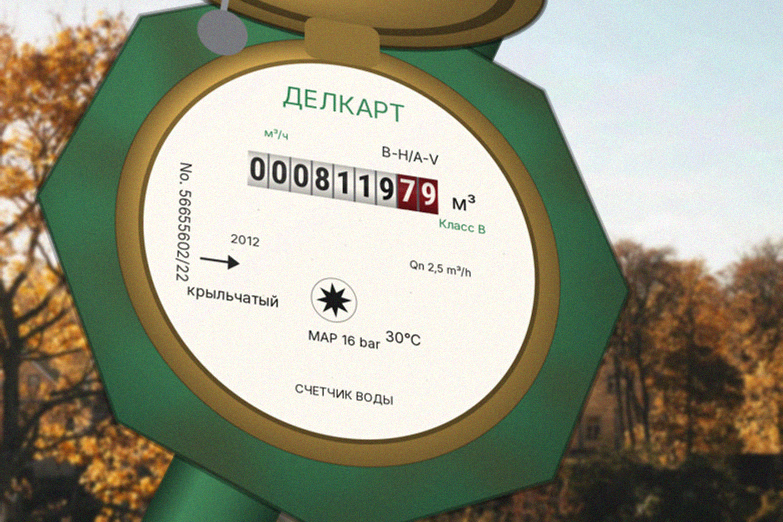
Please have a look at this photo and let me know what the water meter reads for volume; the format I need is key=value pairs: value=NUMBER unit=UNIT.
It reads value=8119.79 unit=m³
